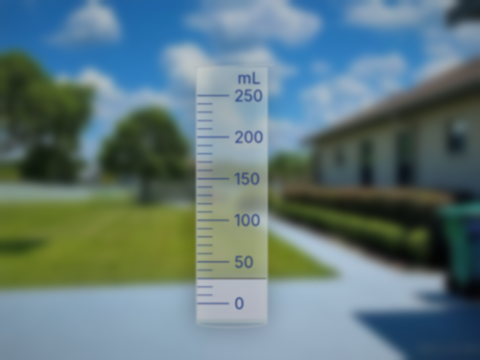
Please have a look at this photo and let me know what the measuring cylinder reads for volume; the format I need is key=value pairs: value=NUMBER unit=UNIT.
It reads value=30 unit=mL
